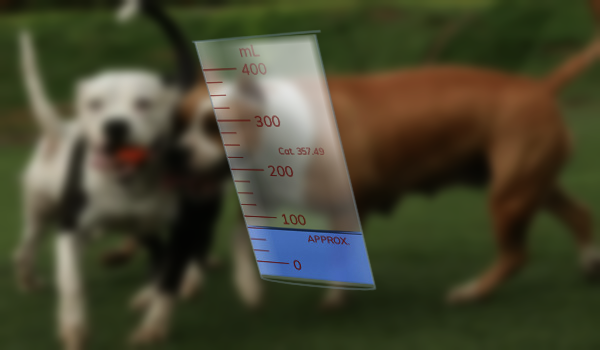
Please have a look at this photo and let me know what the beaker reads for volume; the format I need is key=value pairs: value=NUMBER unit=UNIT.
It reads value=75 unit=mL
